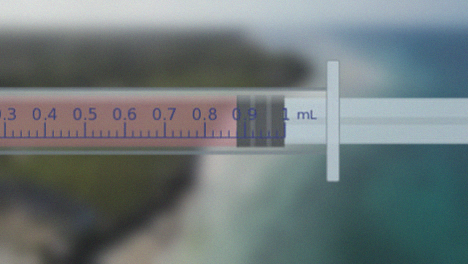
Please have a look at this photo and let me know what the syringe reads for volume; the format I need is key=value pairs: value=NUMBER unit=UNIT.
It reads value=0.88 unit=mL
